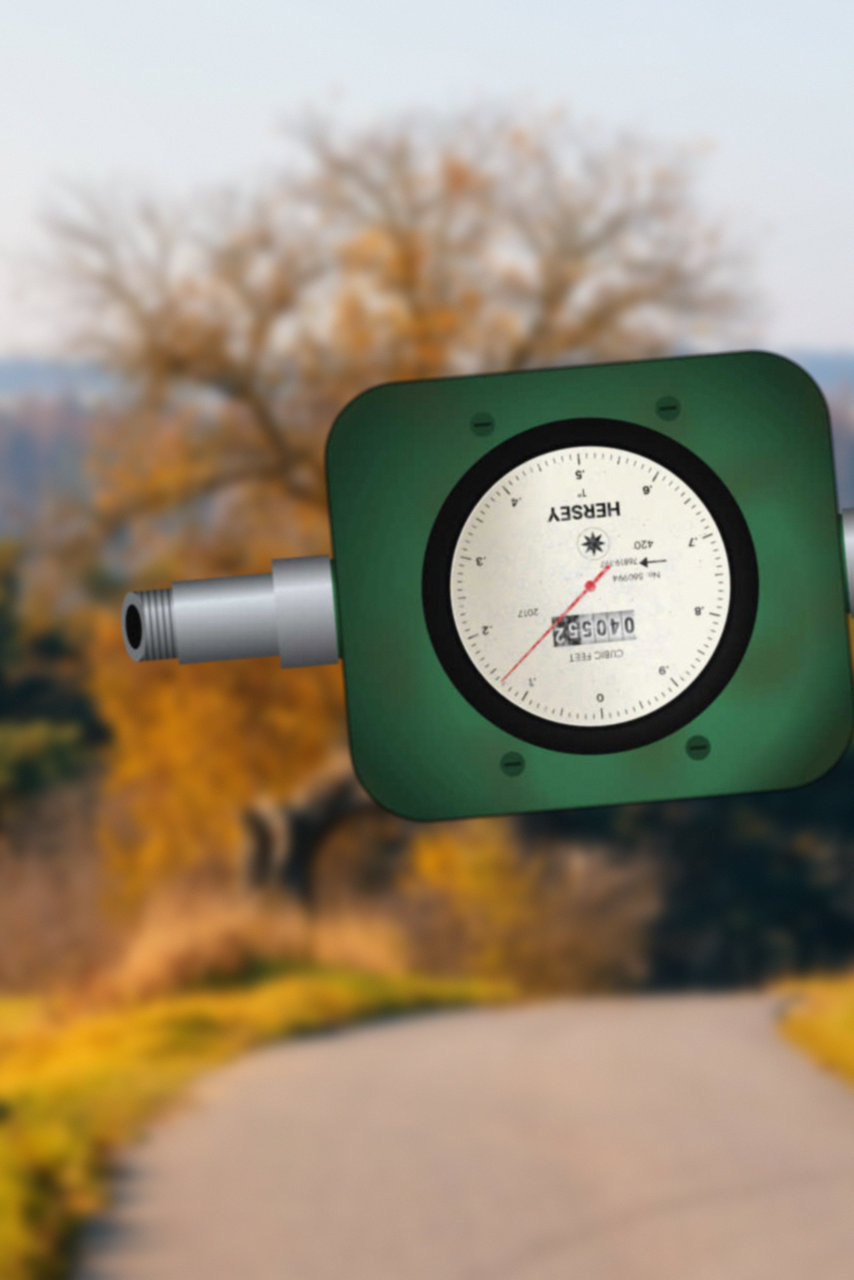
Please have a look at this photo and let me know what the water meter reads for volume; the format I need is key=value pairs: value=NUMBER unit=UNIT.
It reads value=40552.13 unit=ft³
